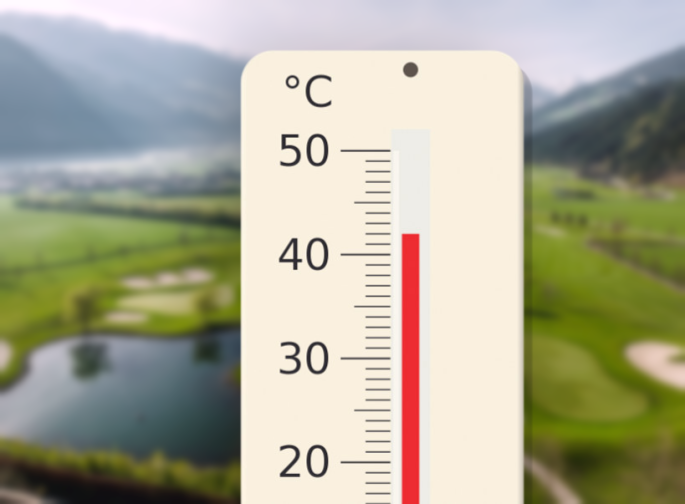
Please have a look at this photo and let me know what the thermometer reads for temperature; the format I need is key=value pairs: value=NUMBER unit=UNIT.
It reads value=42 unit=°C
